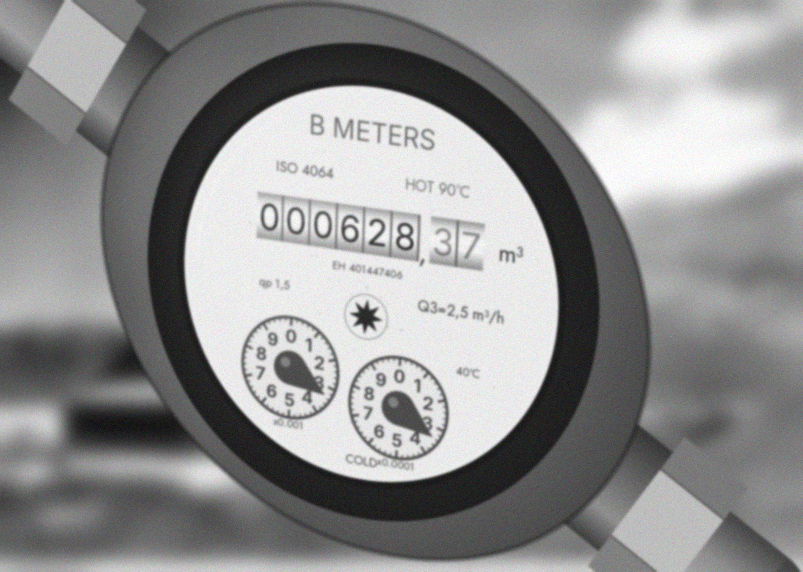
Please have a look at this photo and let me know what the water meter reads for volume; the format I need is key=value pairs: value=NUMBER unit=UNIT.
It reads value=628.3733 unit=m³
